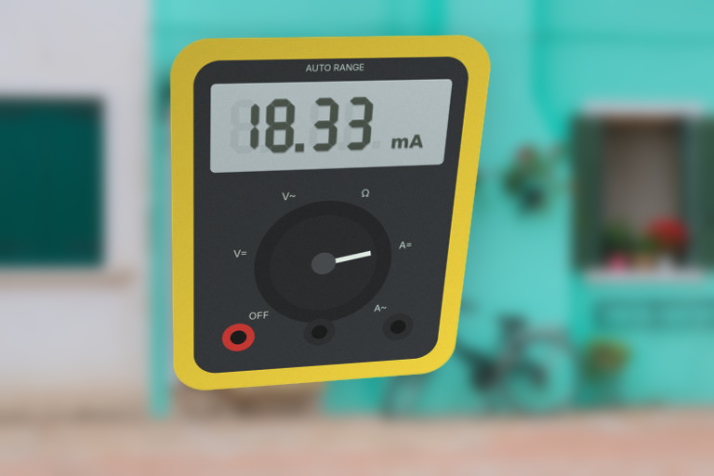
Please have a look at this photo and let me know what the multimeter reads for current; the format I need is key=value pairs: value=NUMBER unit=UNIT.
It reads value=18.33 unit=mA
